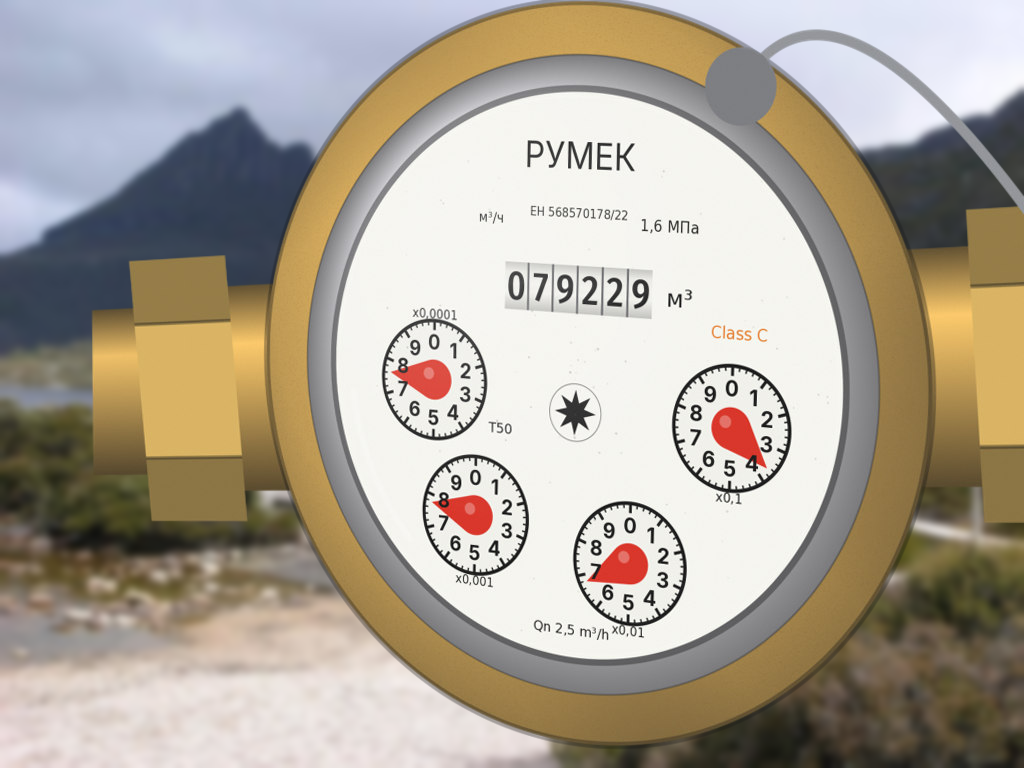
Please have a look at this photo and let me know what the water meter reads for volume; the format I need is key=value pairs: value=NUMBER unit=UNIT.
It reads value=79229.3677 unit=m³
